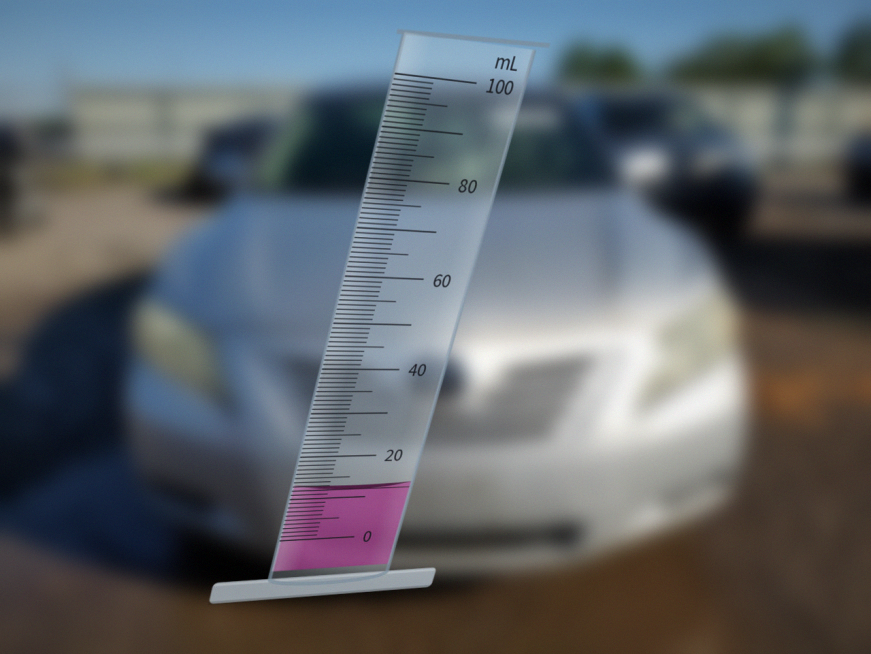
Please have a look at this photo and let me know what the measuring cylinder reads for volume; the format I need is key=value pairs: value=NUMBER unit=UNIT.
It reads value=12 unit=mL
